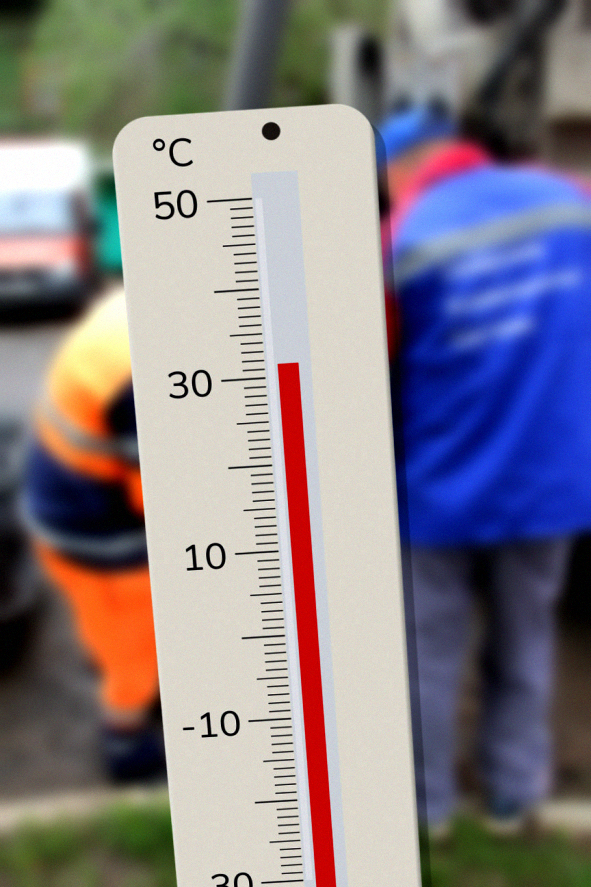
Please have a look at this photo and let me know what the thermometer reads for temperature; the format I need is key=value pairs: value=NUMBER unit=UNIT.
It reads value=31.5 unit=°C
